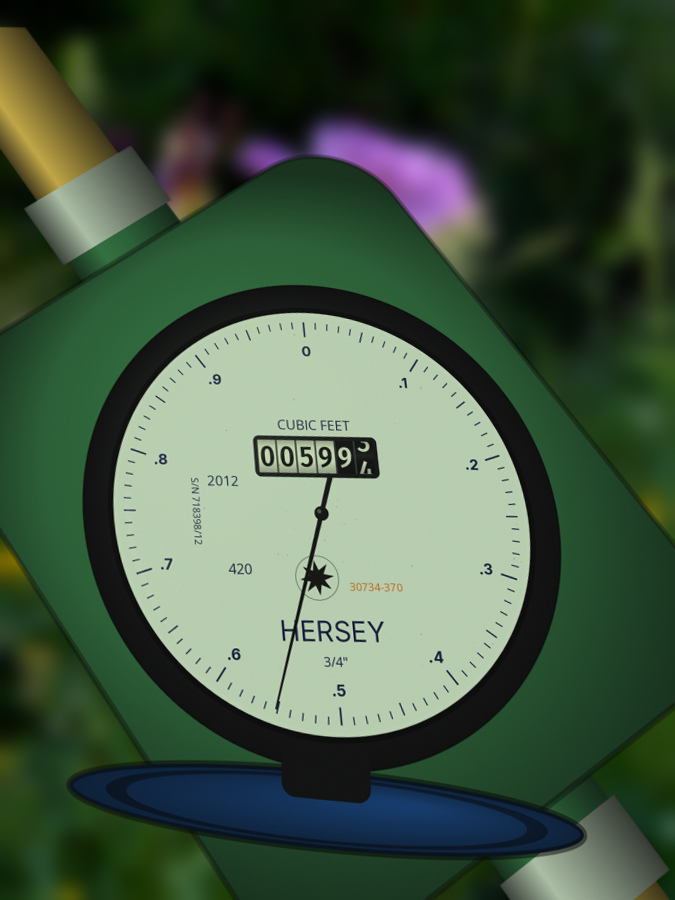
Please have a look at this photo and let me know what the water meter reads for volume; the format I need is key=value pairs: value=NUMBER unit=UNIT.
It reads value=5993.55 unit=ft³
